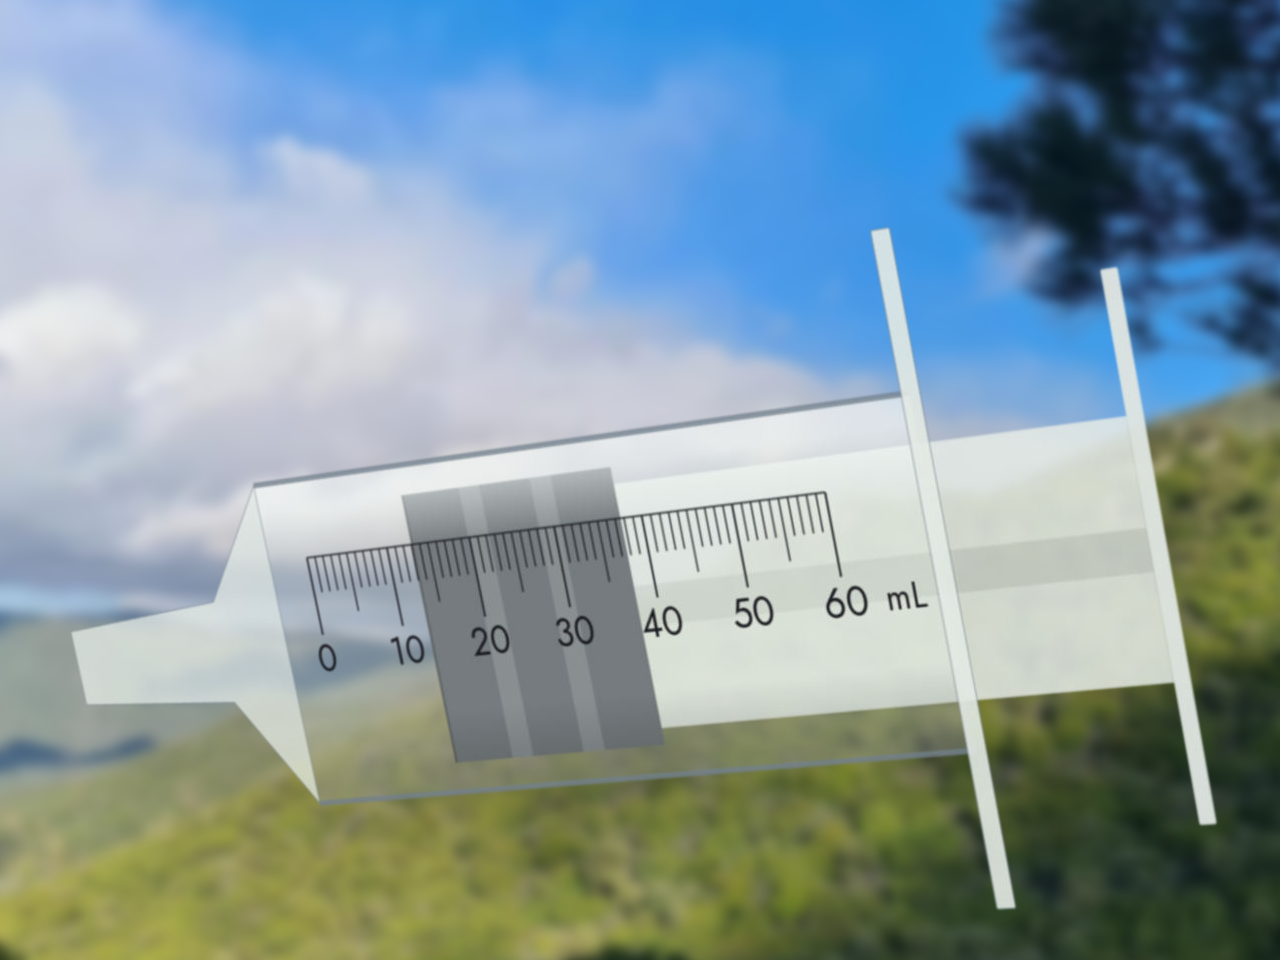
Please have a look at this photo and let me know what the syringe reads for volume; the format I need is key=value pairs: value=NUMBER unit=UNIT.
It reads value=13 unit=mL
